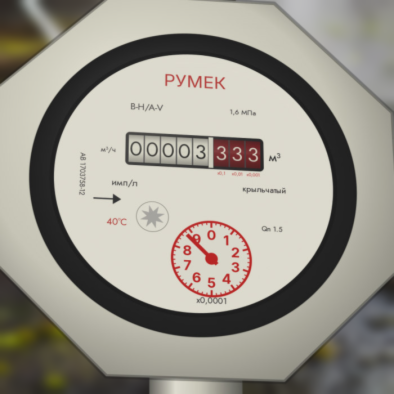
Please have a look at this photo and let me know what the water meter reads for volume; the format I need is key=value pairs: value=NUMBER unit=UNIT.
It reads value=3.3338 unit=m³
